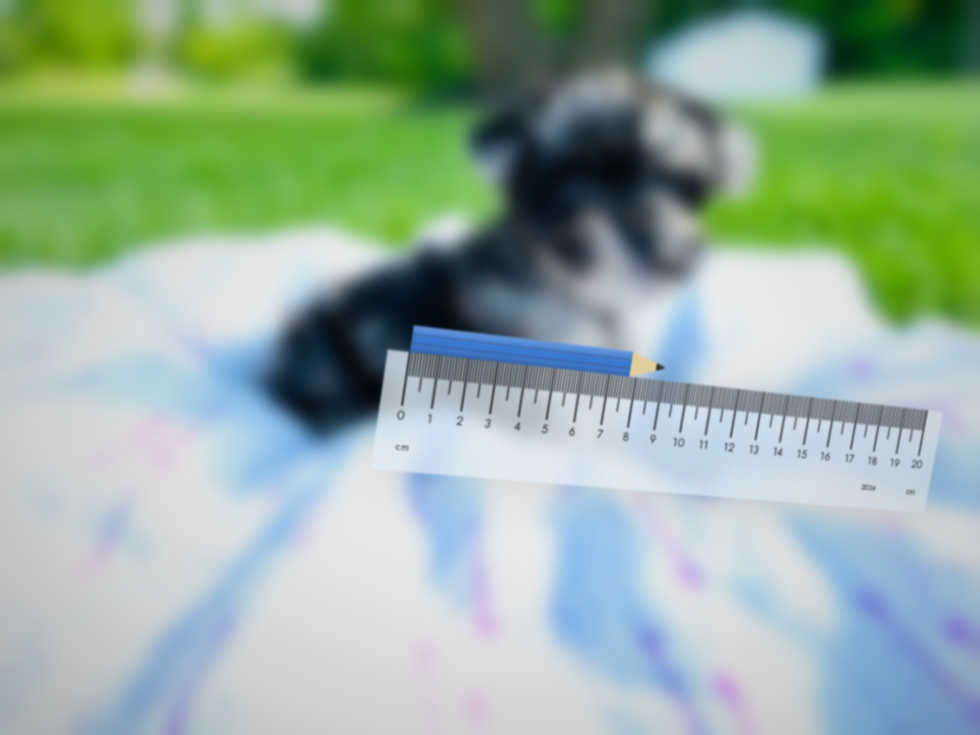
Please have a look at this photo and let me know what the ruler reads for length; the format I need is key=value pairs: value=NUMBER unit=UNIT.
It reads value=9 unit=cm
